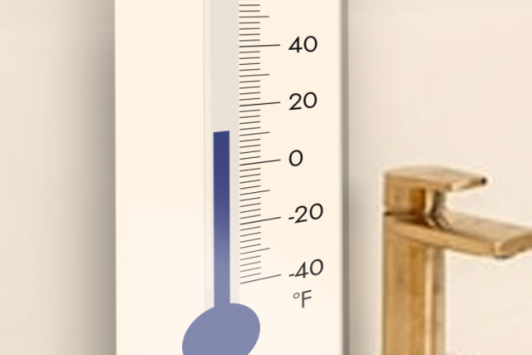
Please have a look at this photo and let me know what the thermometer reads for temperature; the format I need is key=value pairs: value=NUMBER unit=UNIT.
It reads value=12 unit=°F
